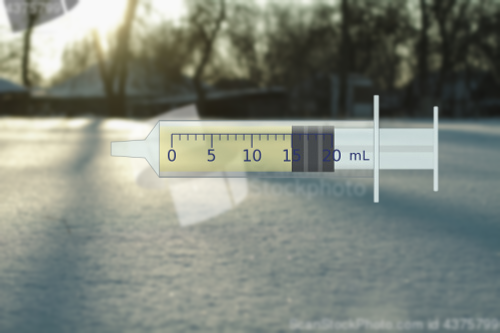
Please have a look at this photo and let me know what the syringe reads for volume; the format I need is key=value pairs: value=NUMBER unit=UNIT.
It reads value=15 unit=mL
